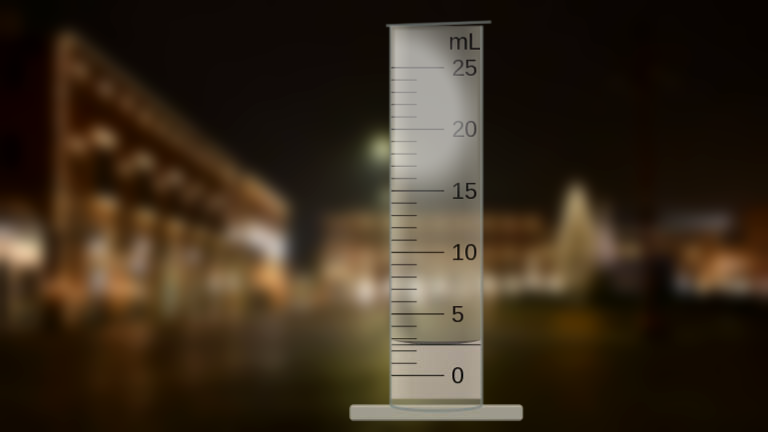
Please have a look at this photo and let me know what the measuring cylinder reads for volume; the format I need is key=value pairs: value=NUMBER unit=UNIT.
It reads value=2.5 unit=mL
